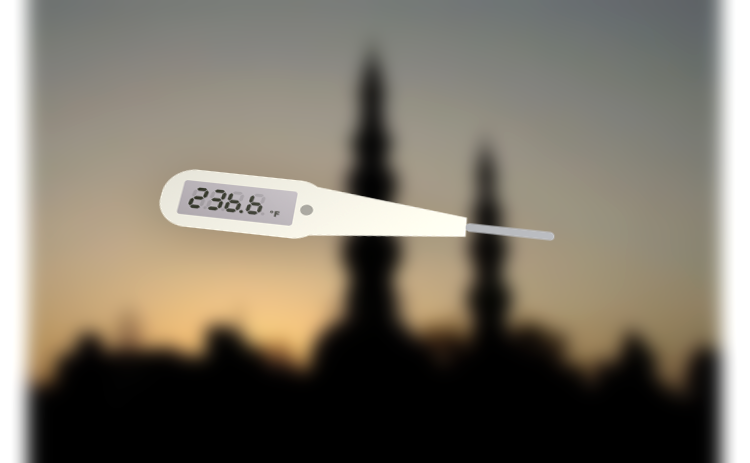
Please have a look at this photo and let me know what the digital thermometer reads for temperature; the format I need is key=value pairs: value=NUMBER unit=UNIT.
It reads value=236.6 unit=°F
